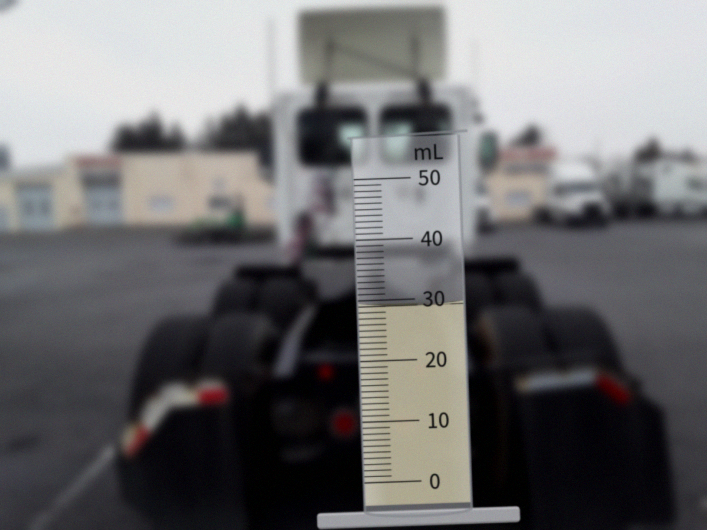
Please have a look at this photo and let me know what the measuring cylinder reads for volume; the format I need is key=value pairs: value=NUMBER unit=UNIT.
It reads value=29 unit=mL
